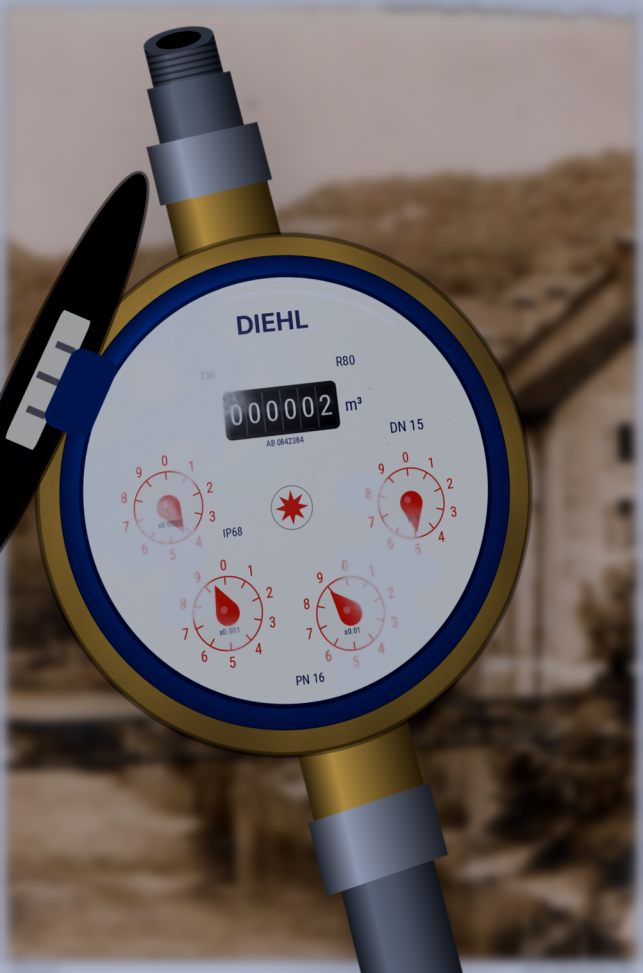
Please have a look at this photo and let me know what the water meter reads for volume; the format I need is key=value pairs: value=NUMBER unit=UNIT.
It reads value=2.4894 unit=m³
